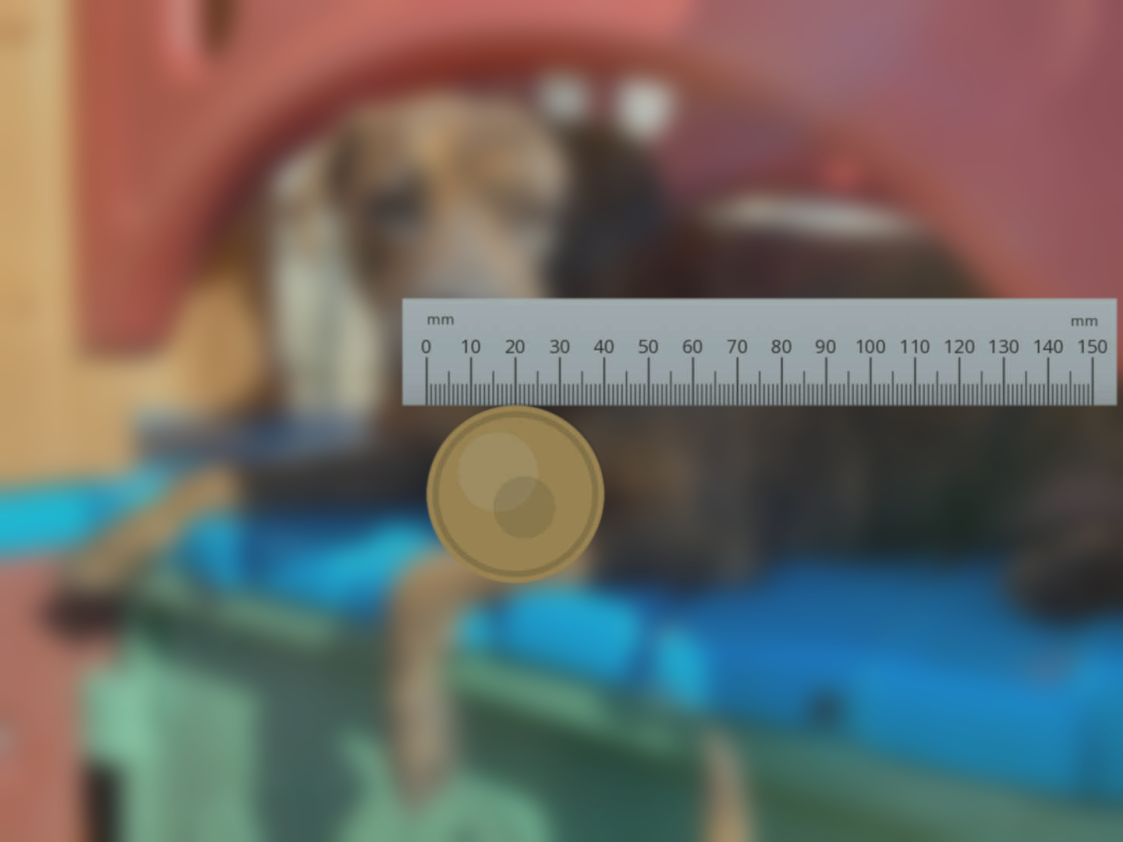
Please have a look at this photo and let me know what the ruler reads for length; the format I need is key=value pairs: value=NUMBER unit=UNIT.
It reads value=40 unit=mm
